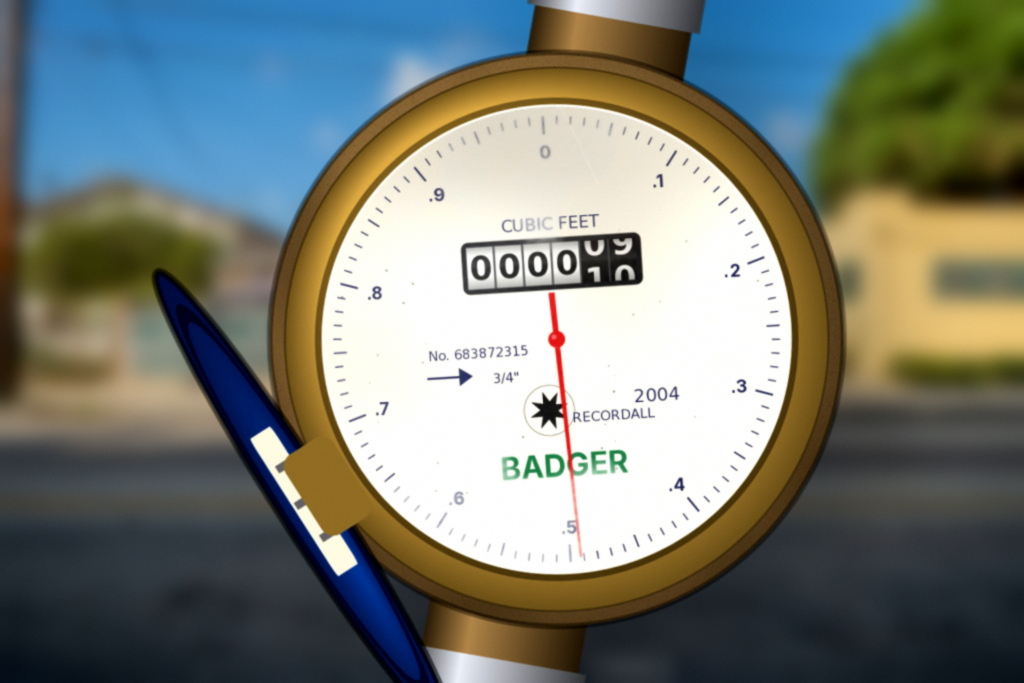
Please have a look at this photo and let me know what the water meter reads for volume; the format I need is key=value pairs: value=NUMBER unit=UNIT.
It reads value=9.49 unit=ft³
